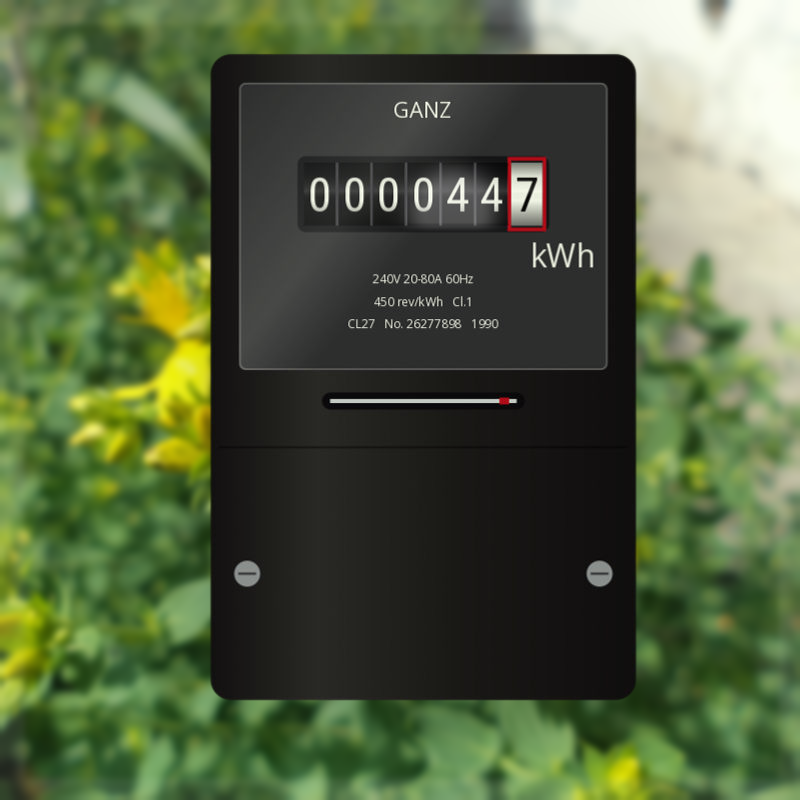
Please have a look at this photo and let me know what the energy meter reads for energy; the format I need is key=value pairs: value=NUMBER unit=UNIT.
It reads value=44.7 unit=kWh
